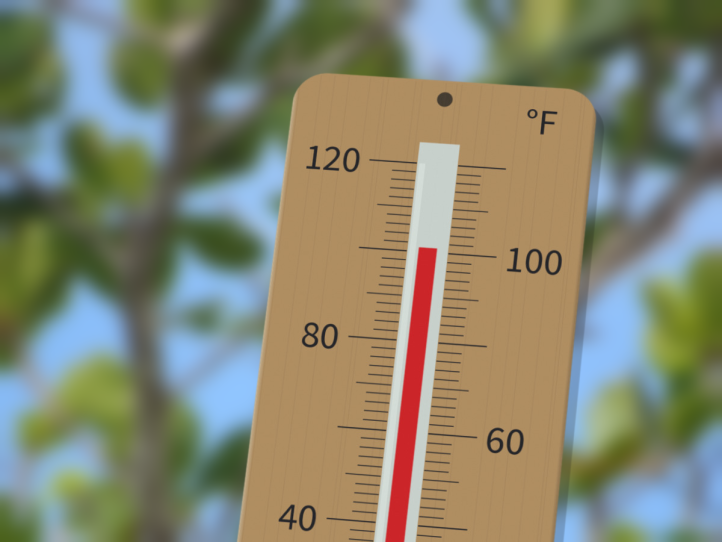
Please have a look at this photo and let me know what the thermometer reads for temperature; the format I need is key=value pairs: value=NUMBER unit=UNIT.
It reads value=101 unit=°F
